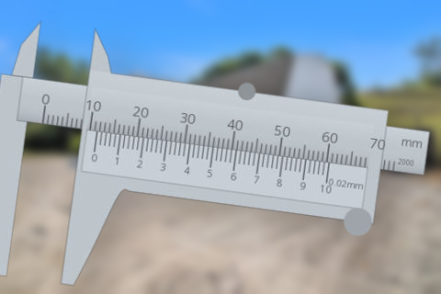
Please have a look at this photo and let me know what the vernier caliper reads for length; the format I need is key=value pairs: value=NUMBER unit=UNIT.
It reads value=11.5 unit=mm
